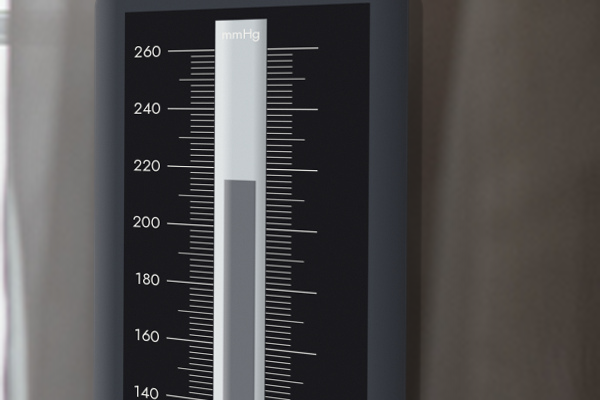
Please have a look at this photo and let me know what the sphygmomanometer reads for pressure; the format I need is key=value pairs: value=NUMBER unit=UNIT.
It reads value=216 unit=mmHg
